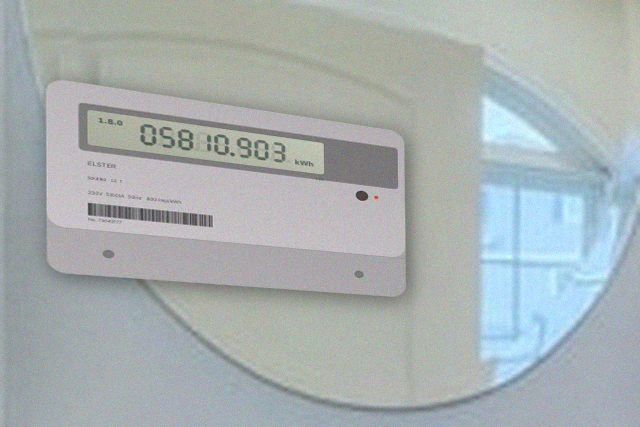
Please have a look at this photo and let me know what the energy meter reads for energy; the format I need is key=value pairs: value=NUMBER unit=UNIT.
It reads value=5810.903 unit=kWh
